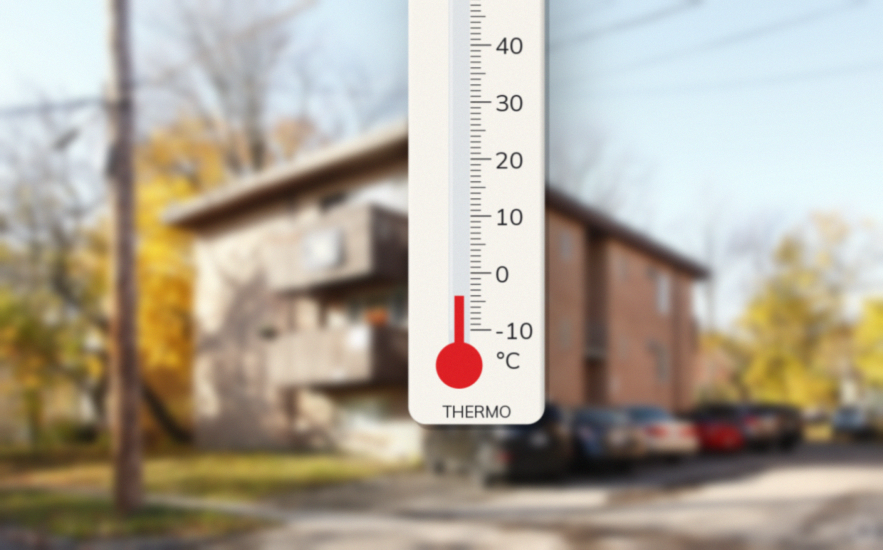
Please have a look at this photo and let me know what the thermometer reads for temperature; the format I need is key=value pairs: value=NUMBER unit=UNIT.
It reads value=-4 unit=°C
